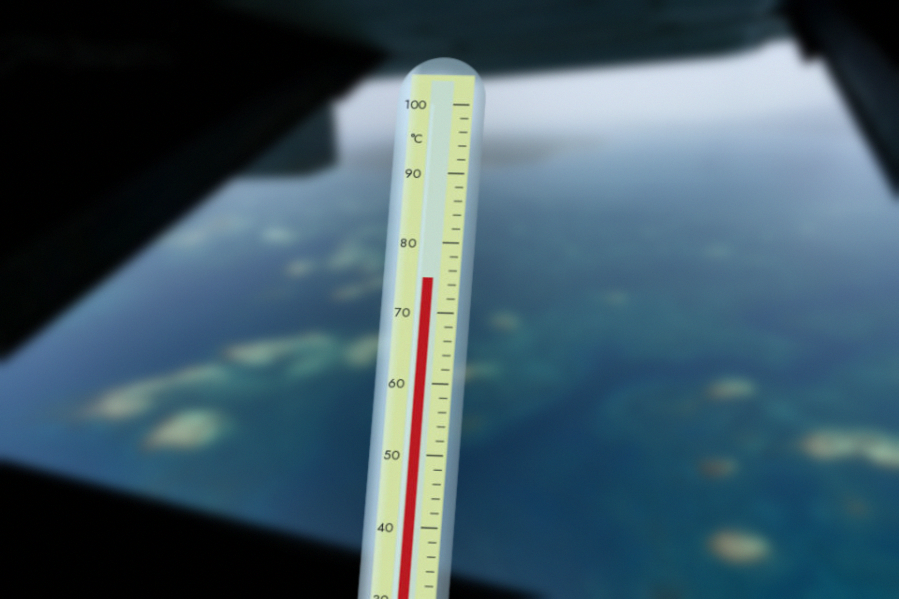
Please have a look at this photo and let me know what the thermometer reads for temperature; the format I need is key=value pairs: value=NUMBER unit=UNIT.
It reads value=75 unit=°C
